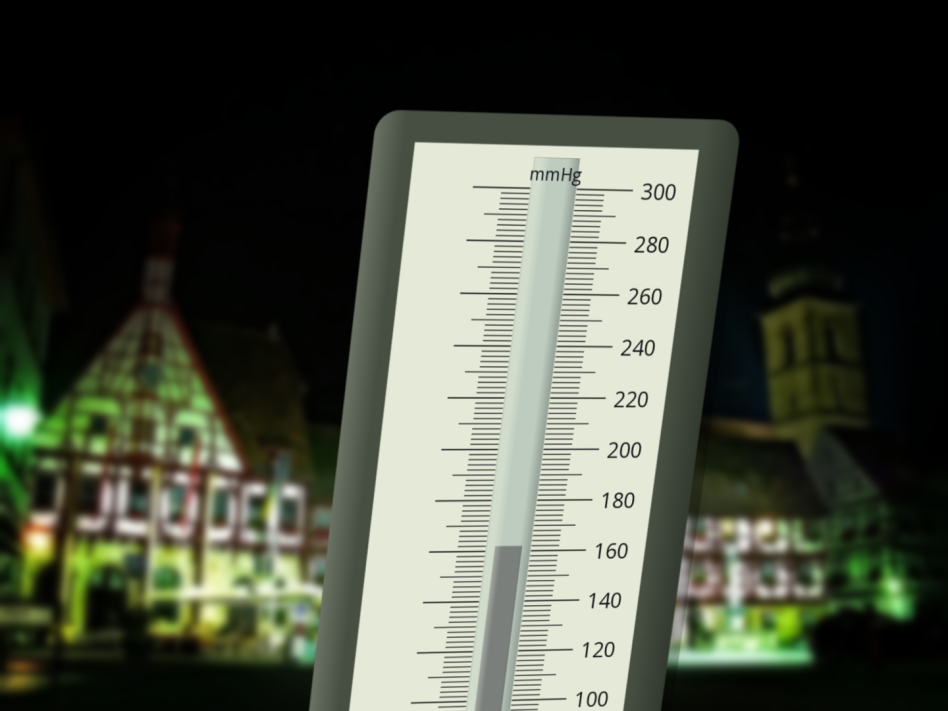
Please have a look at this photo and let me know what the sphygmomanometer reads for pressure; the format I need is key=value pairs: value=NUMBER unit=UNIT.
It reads value=162 unit=mmHg
